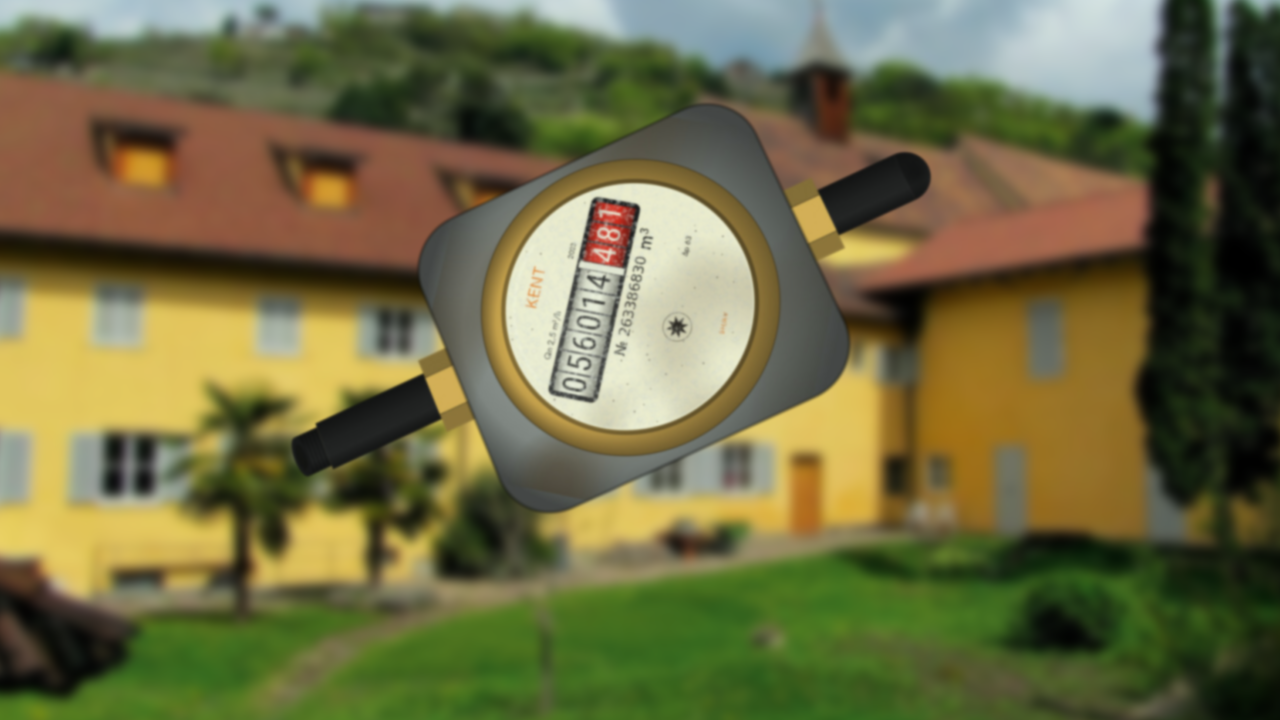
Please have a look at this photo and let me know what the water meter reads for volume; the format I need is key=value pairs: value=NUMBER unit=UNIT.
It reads value=56014.481 unit=m³
